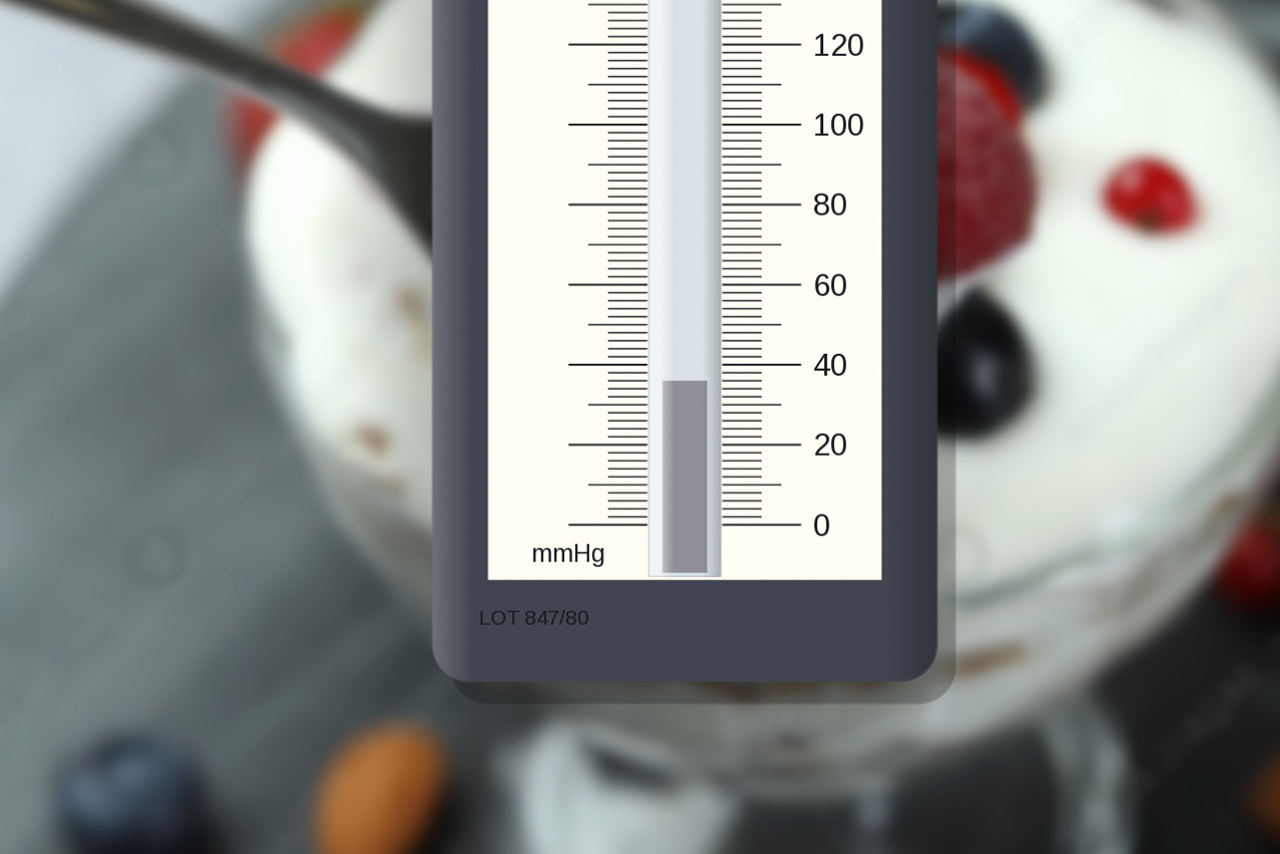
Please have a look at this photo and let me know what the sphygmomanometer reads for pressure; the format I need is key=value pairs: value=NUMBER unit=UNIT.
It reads value=36 unit=mmHg
